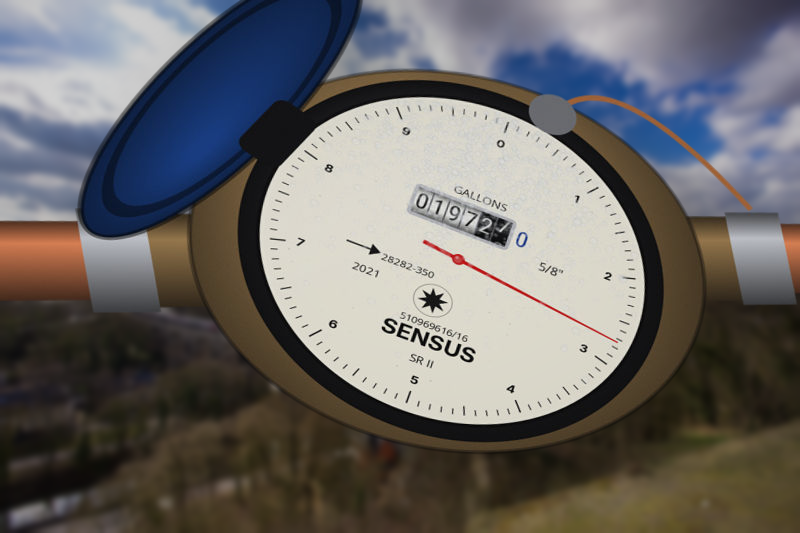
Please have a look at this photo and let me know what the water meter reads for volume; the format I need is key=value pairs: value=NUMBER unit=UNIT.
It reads value=197272.7 unit=gal
